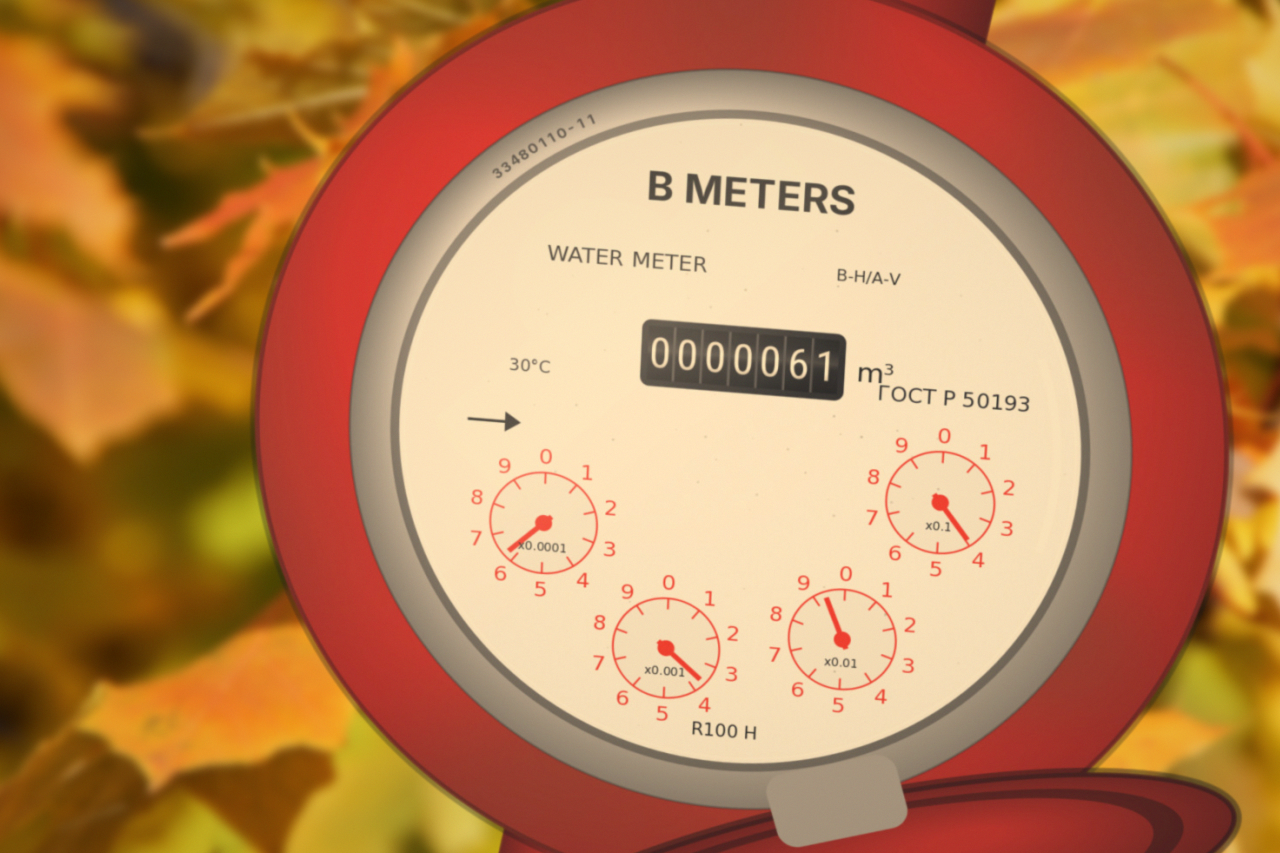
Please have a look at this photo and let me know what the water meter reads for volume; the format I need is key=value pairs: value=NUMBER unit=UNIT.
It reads value=61.3936 unit=m³
